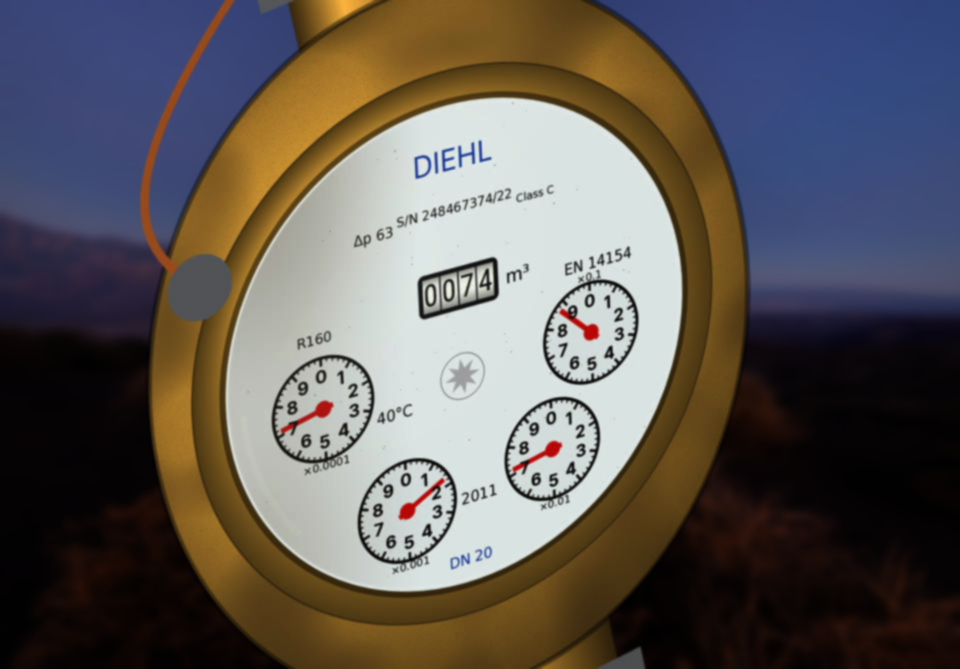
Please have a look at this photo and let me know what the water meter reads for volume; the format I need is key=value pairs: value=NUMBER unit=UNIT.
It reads value=74.8717 unit=m³
